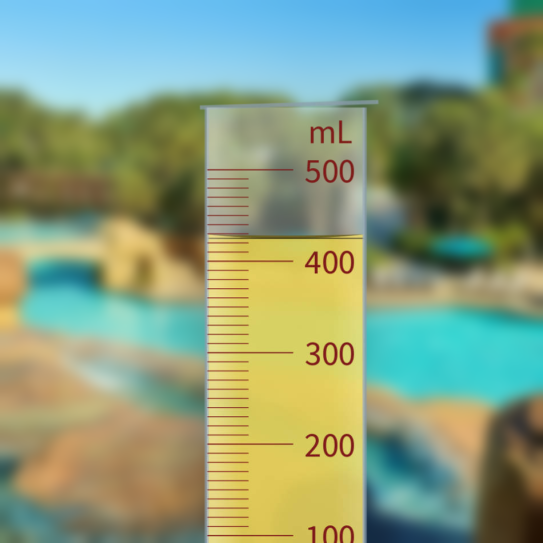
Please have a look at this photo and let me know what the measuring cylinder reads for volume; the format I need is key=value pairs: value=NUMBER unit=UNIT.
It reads value=425 unit=mL
